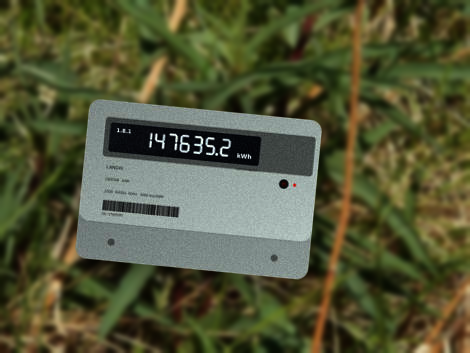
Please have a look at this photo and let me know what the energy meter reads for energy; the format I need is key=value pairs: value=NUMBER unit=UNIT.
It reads value=147635.2 unit=kWh
